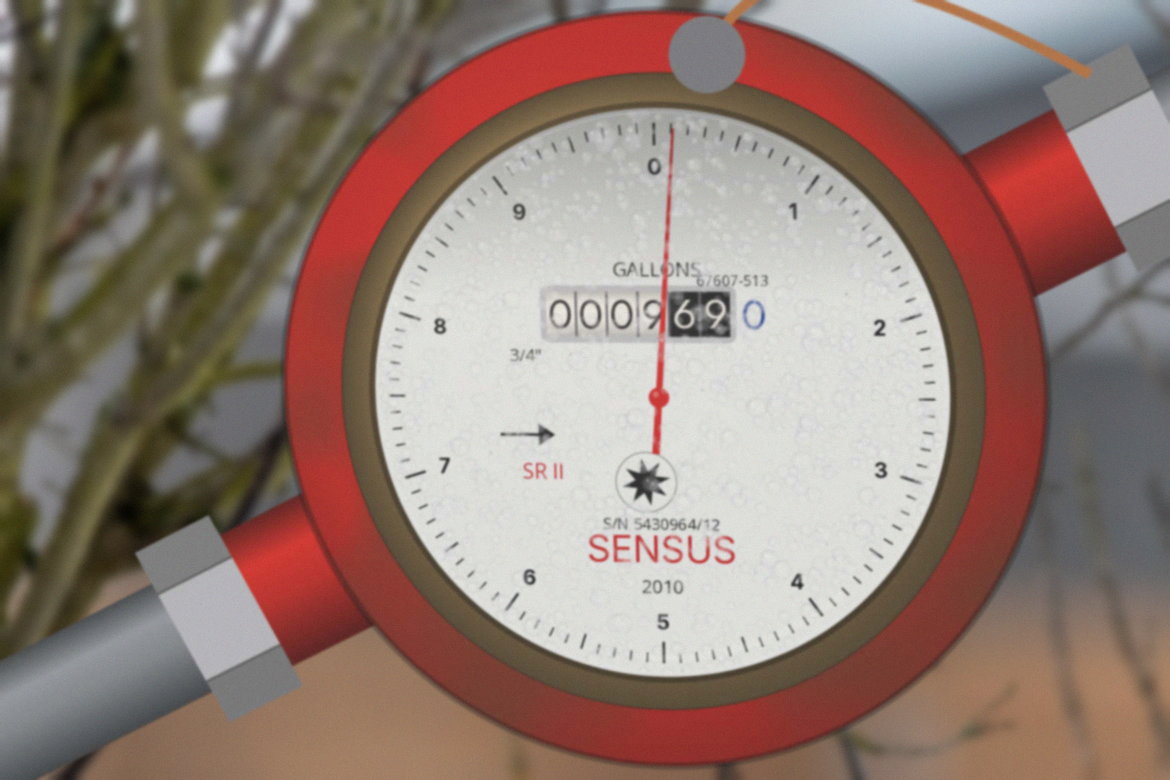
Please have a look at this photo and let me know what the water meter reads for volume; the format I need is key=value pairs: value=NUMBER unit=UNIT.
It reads value=9690.1 unit=gal
